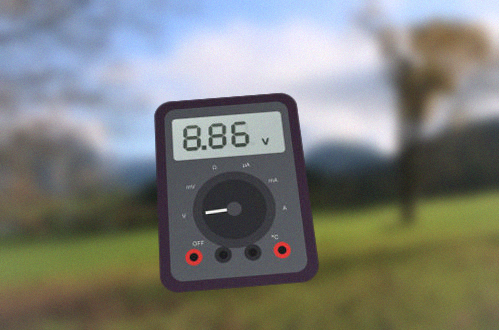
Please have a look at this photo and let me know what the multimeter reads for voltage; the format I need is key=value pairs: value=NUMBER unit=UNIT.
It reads value=8.86 unit=V
